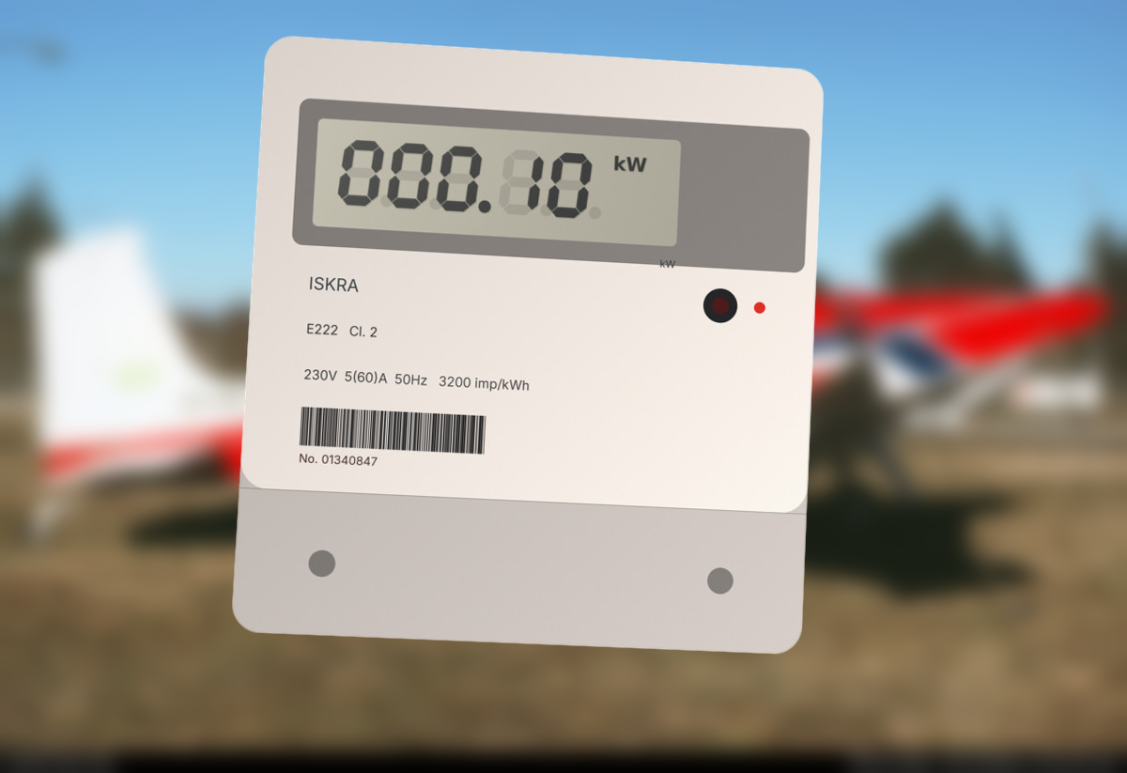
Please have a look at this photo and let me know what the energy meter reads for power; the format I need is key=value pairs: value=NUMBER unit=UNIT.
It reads value=0.10 unit=kW
